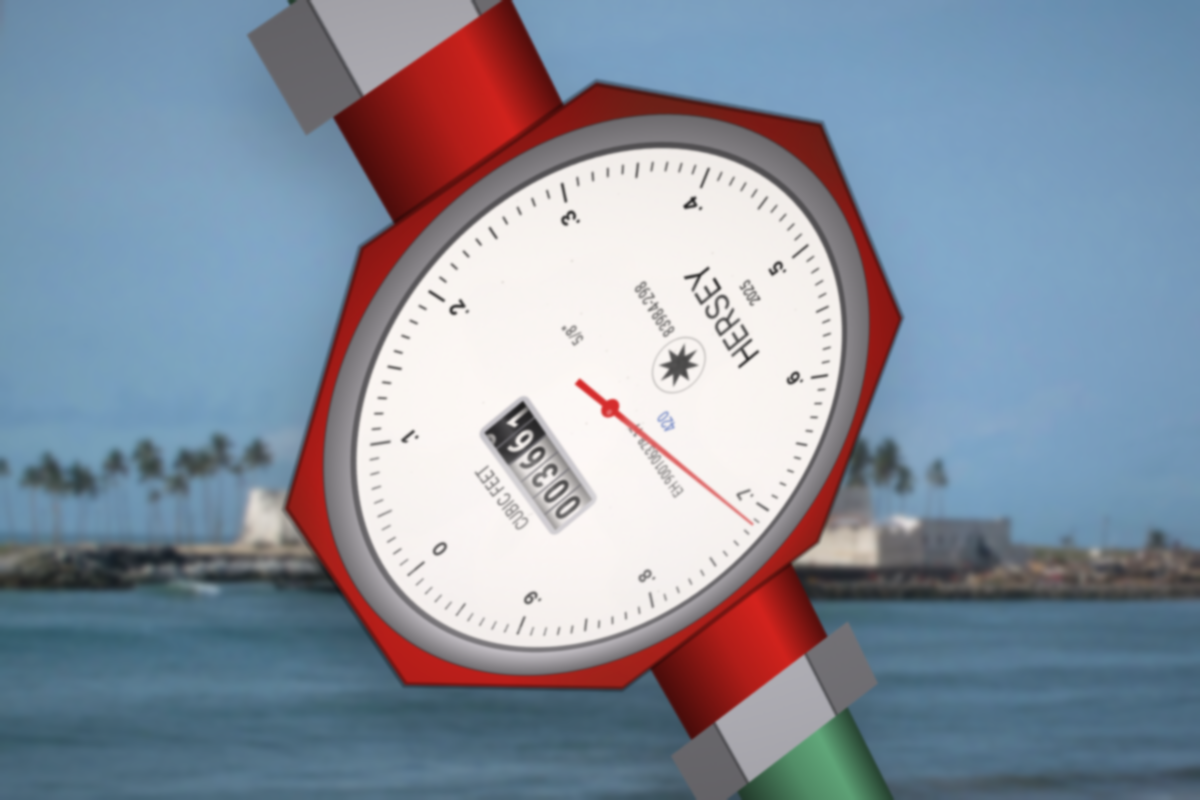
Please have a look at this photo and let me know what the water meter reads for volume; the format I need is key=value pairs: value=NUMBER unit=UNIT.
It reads value=3660.71 unit=ft³
